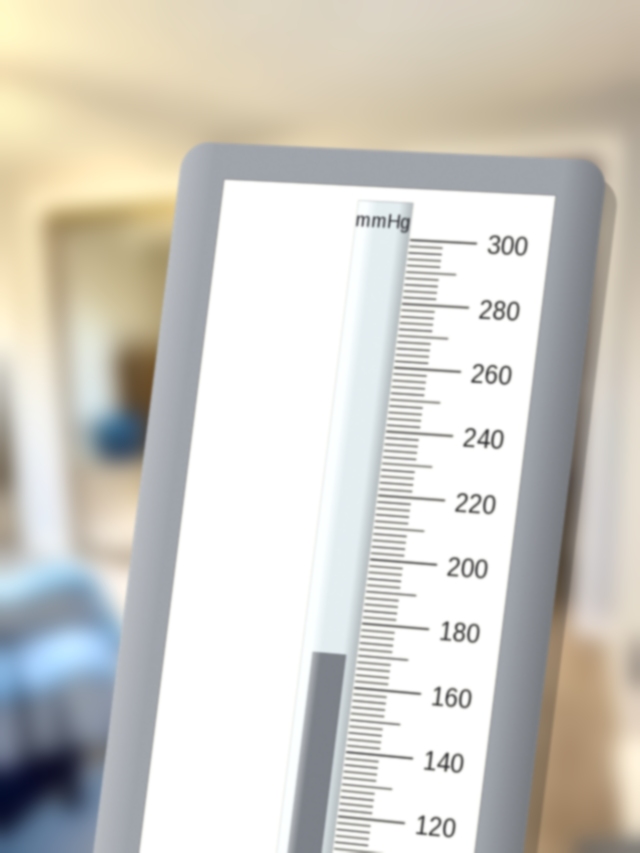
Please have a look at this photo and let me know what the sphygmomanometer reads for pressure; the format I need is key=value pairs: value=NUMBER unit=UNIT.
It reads value=170 unit=mmHg
